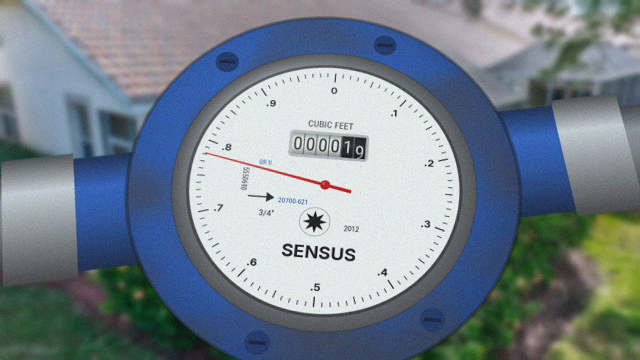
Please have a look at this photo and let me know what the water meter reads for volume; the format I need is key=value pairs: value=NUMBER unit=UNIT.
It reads value=18.78 unit=ft³
